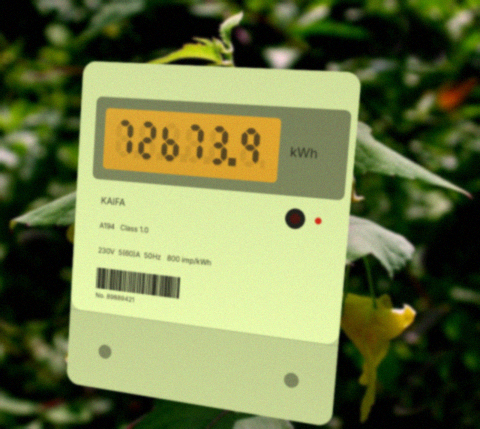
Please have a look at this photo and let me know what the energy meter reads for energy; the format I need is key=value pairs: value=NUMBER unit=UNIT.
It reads value=72673.9 unit=kWh
